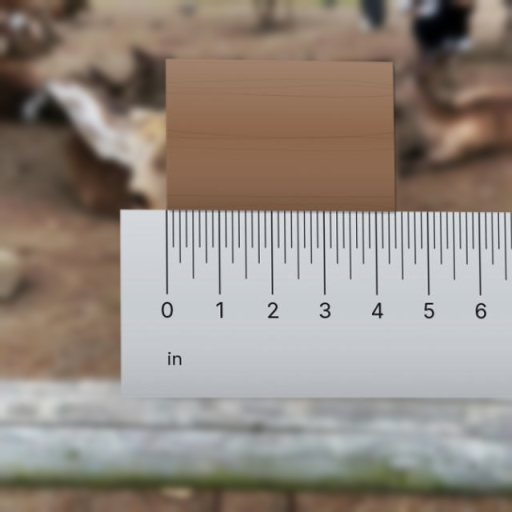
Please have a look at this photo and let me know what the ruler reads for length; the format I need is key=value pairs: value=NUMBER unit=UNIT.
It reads value=4.375 unit=in
